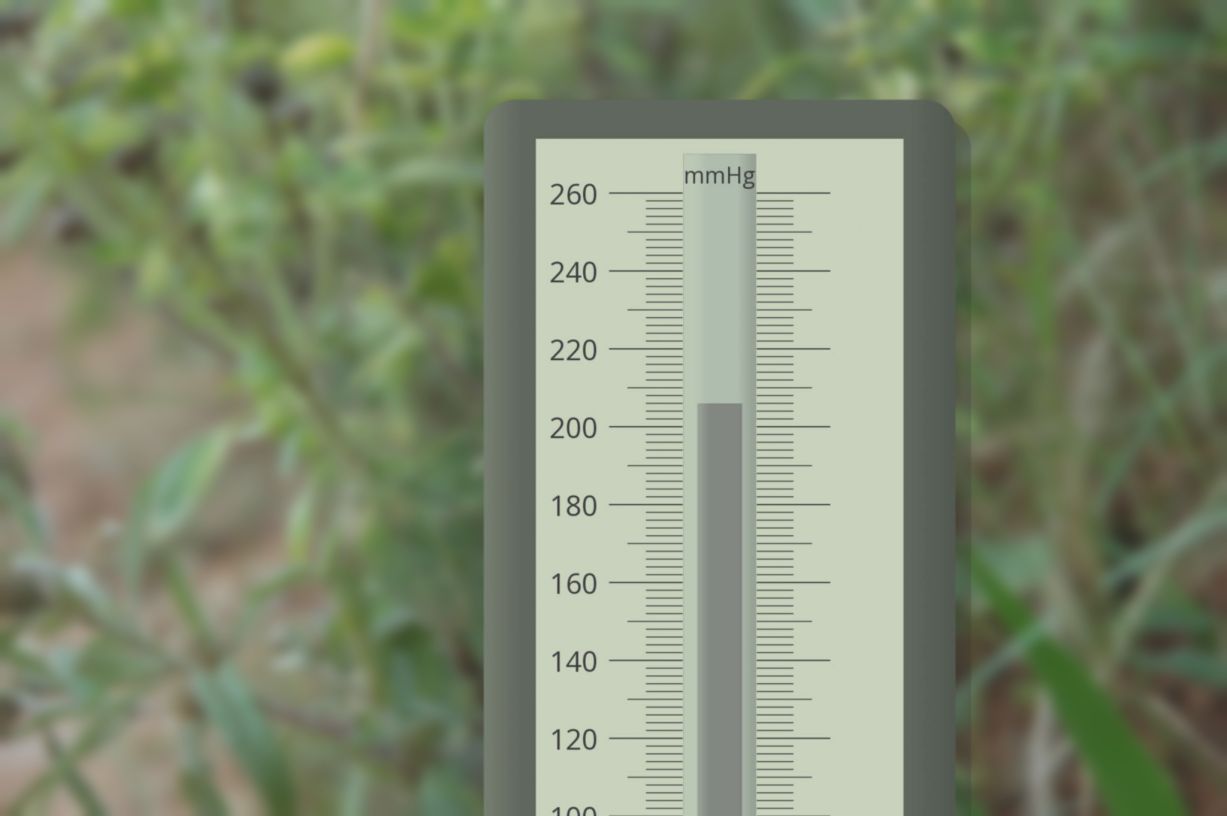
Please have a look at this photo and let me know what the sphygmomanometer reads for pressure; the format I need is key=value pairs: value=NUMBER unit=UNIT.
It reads value=206 unit=mmHg
